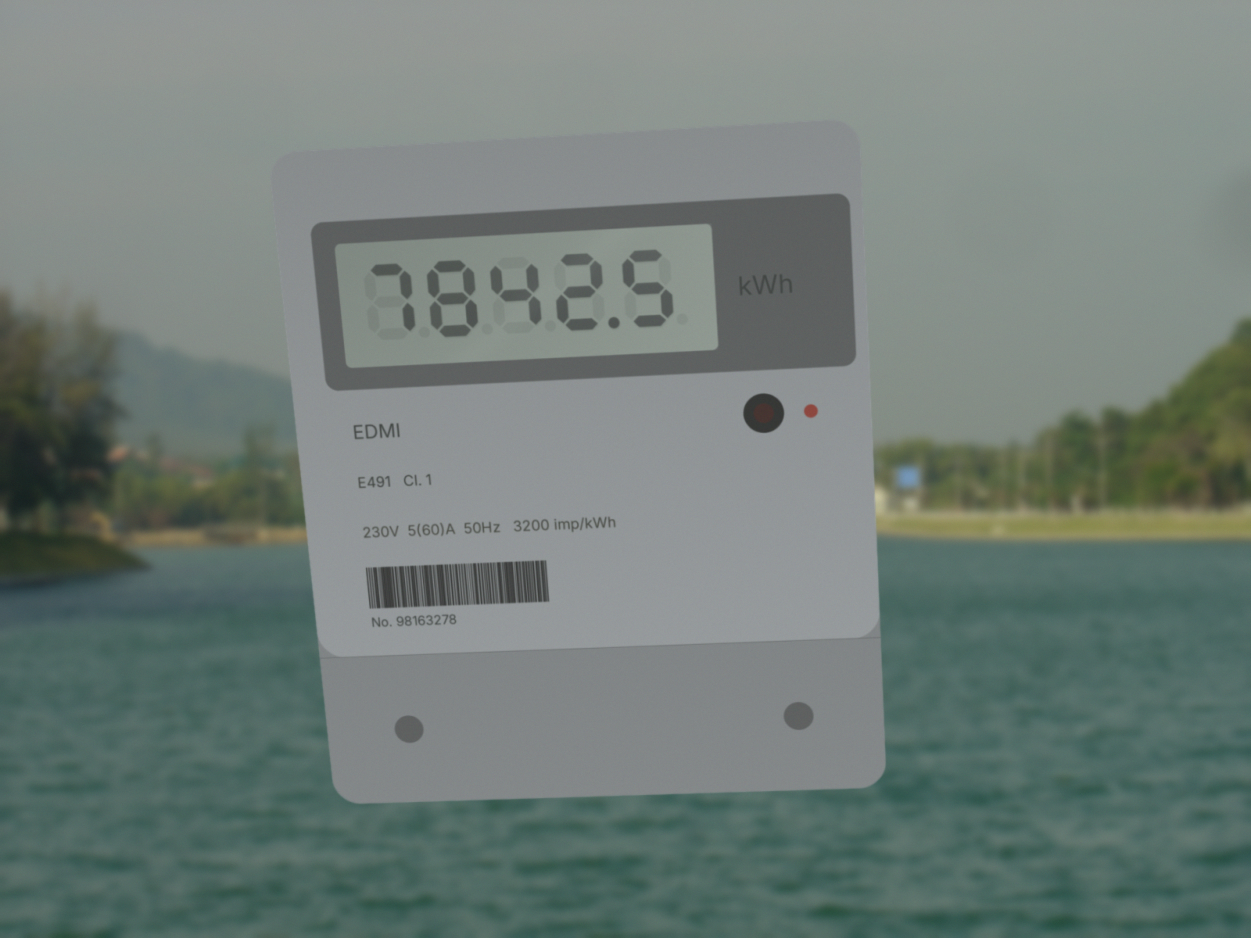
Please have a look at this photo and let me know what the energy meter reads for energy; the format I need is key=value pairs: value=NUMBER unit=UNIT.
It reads value=7842.5 unit=kWh
